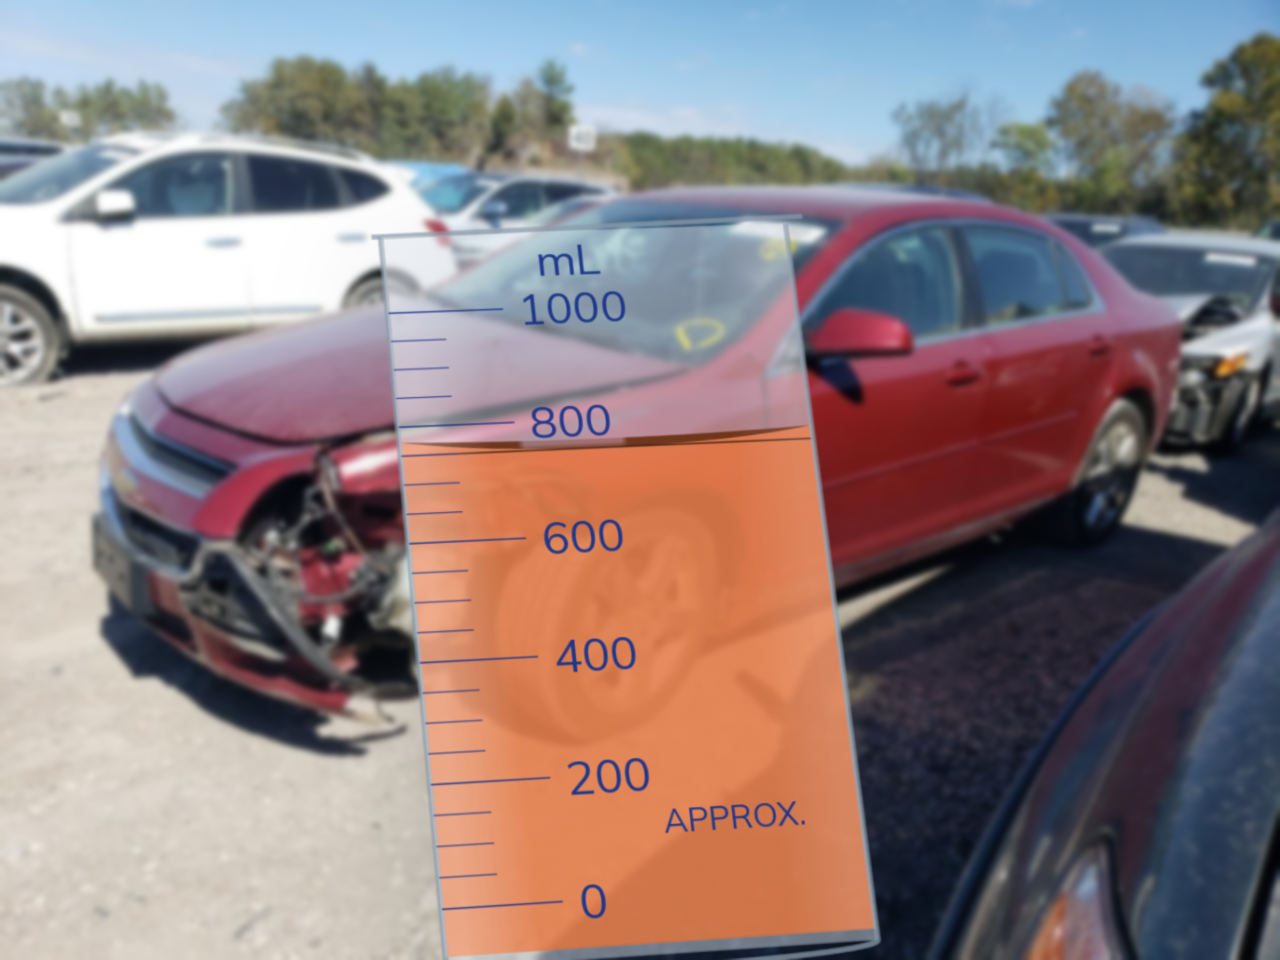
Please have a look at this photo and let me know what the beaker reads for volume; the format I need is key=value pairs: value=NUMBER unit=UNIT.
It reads value=750 unit=mL
